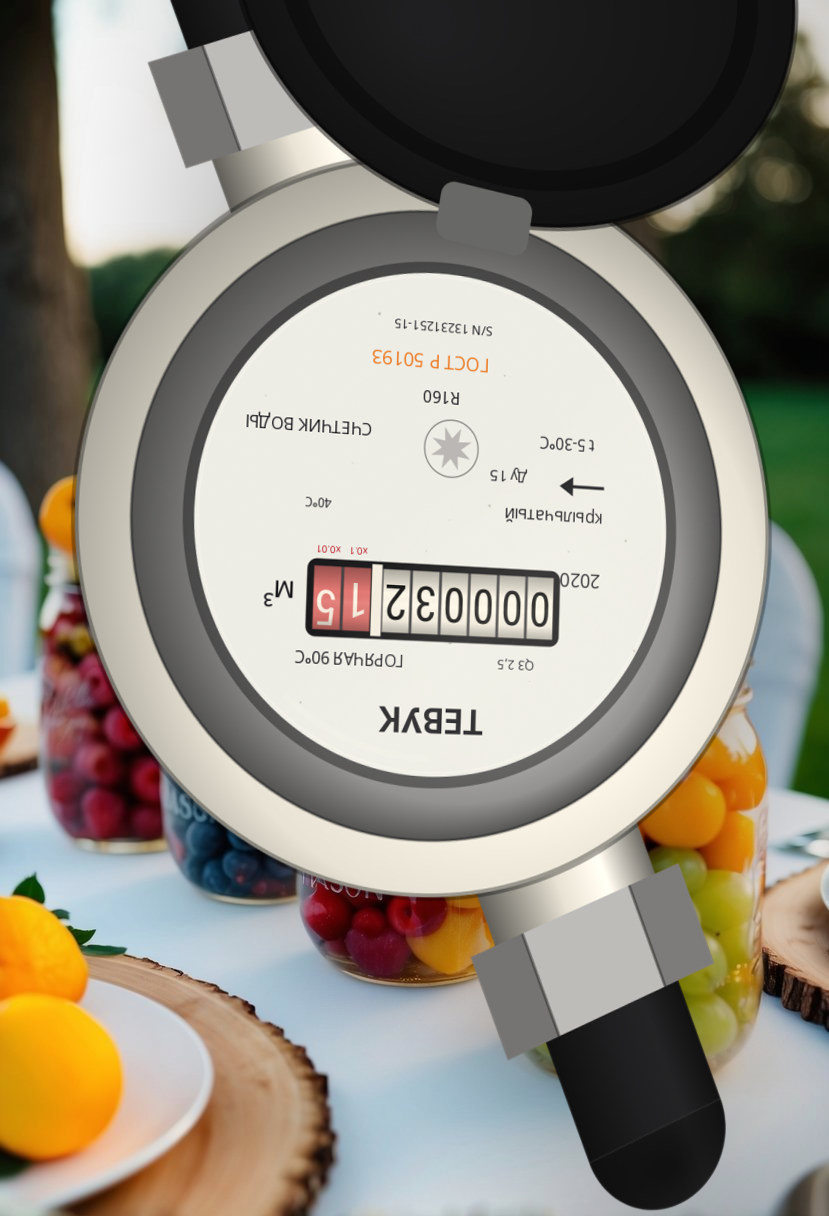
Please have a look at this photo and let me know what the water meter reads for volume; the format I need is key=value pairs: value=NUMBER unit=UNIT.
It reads value=32.15 unit=m³
